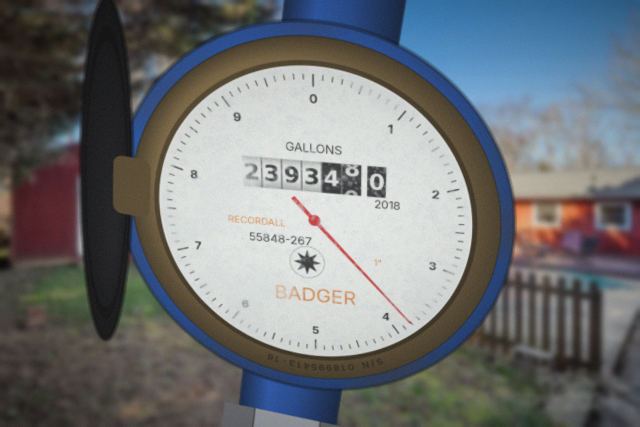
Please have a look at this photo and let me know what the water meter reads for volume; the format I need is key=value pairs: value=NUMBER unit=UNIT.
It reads value=2393483.8 unit=gal
